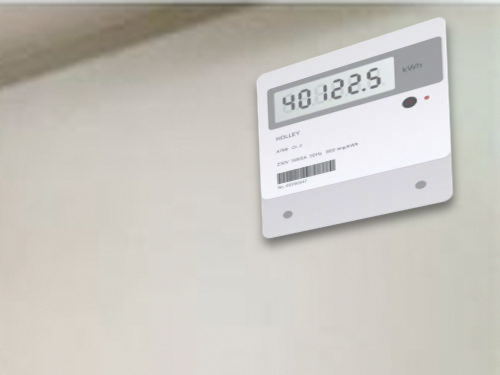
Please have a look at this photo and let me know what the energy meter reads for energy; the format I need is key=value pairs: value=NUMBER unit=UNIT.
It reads value=40122.5 unit=kWh
